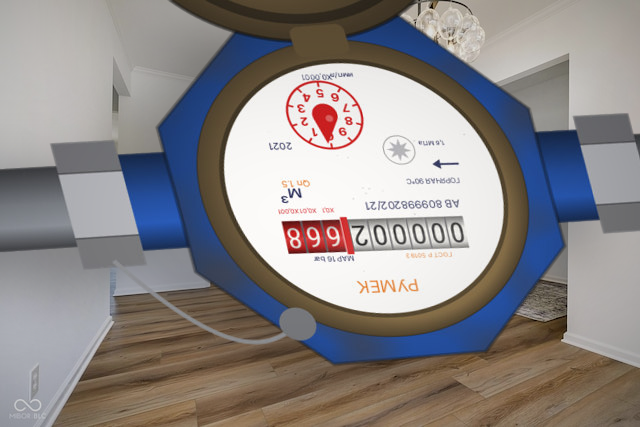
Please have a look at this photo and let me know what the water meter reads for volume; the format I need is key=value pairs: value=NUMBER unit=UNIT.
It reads value=2.6680 unit=m³
